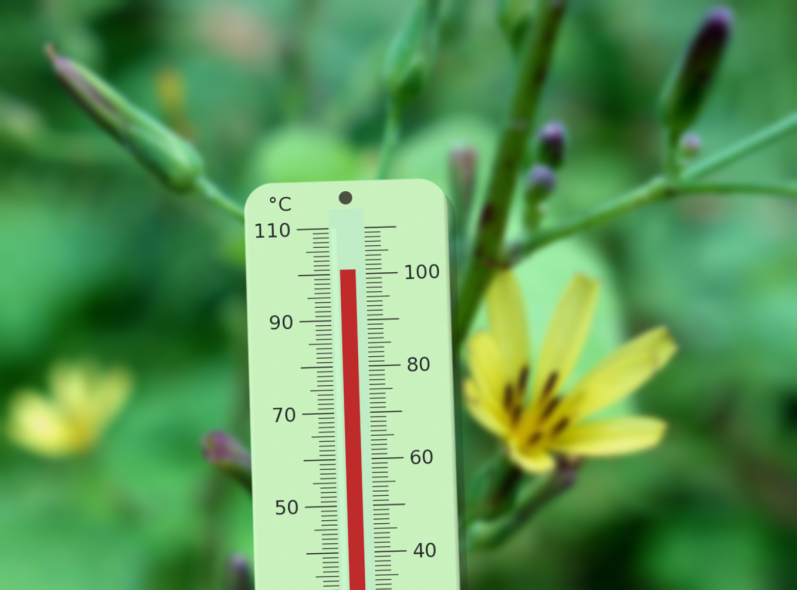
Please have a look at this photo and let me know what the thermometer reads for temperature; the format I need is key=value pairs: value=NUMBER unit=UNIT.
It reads value=101 unit=°C
